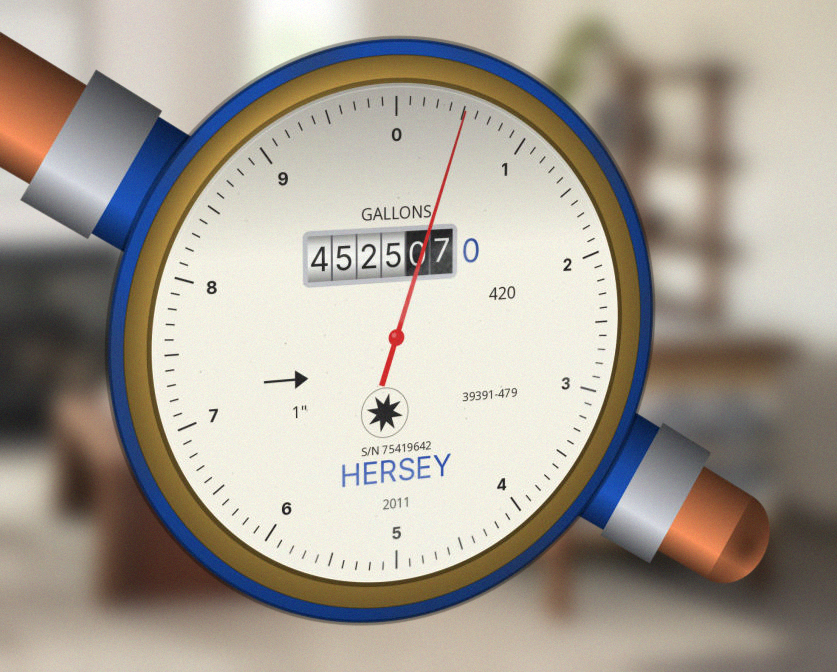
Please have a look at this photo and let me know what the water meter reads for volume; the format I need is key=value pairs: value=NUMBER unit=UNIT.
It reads value=4525070.5 unit=gal
